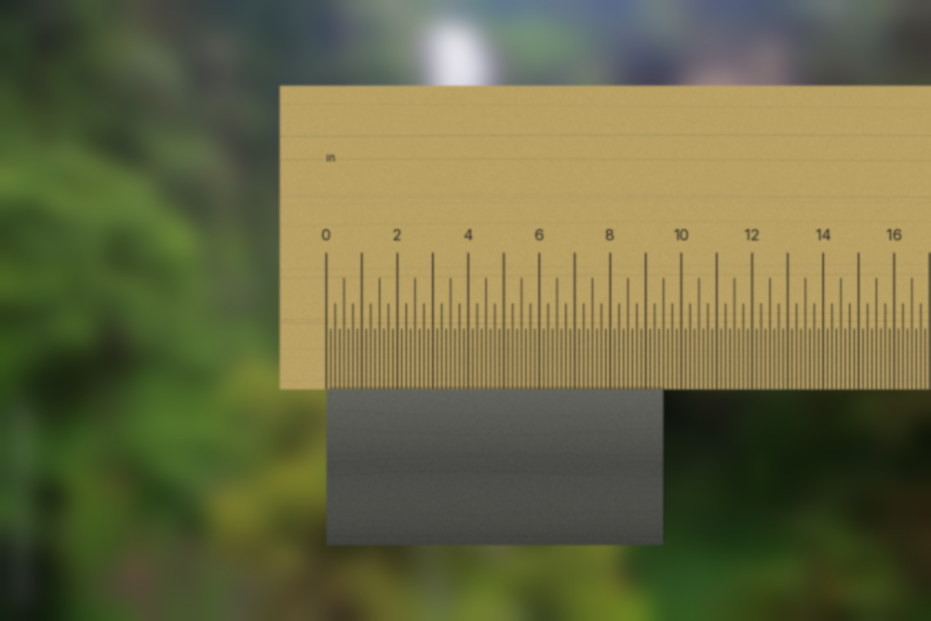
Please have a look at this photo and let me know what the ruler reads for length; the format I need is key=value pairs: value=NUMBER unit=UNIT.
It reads value=9.5 unit=in
